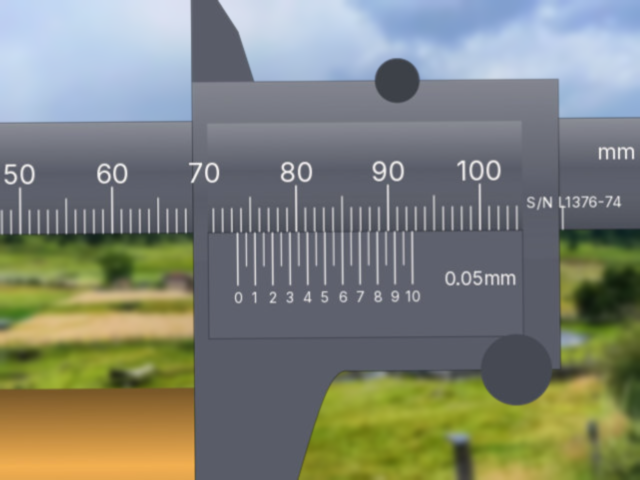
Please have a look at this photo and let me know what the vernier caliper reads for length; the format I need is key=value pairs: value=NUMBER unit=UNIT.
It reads value=73.6 unit=mm
